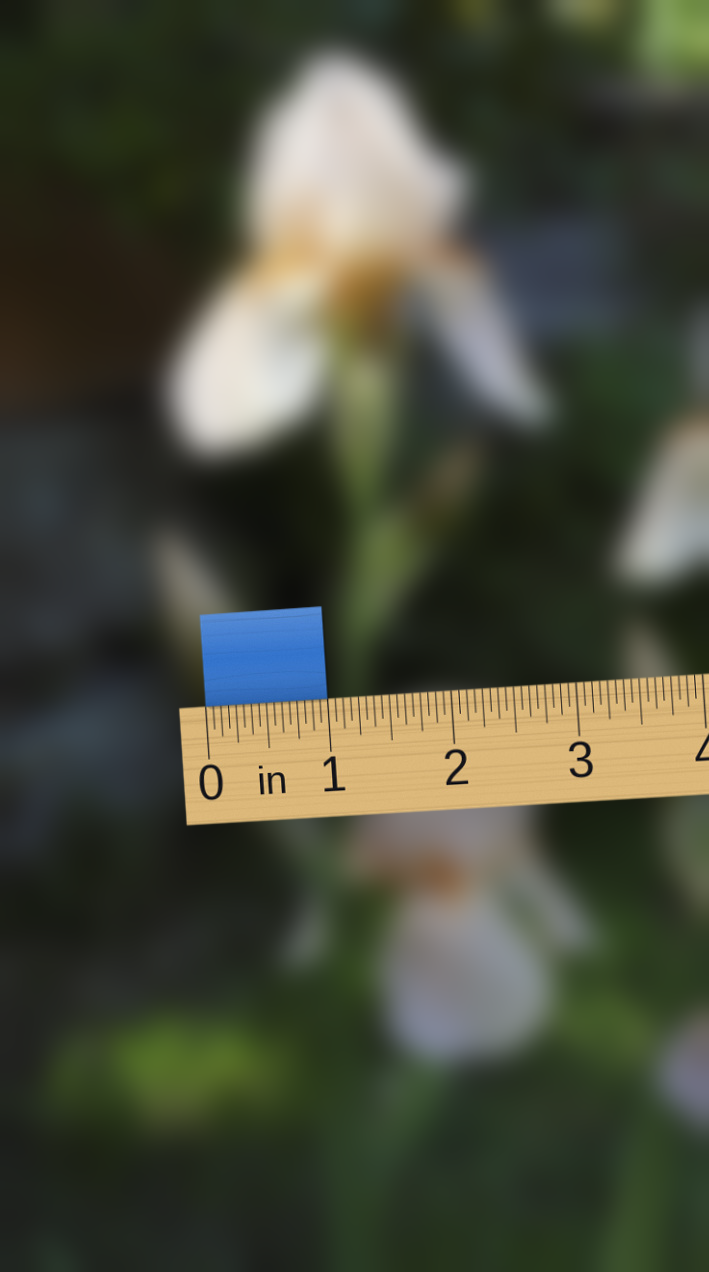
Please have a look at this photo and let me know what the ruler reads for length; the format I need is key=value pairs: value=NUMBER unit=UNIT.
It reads value=1 unit=in
